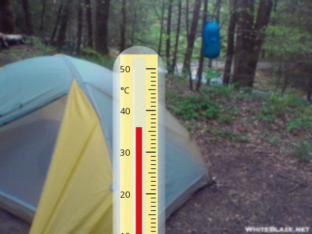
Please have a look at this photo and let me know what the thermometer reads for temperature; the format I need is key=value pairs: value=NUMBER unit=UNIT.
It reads value=36 unit=°C
